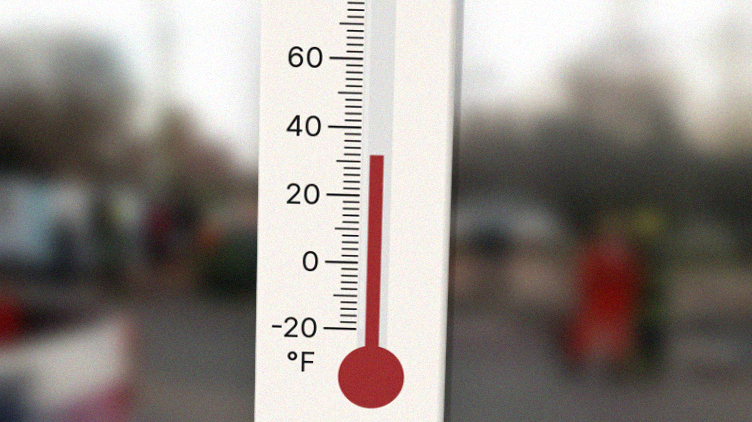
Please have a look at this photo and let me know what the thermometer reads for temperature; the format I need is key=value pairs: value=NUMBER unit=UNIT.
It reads value=32 unit=°F
